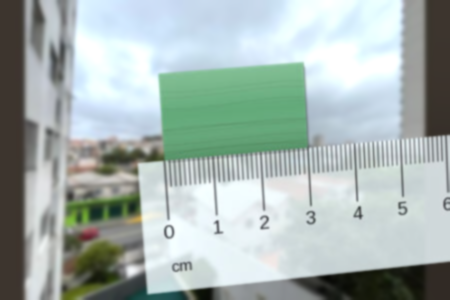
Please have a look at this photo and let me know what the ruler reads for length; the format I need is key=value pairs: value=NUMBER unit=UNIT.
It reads value=3 unit=cm
